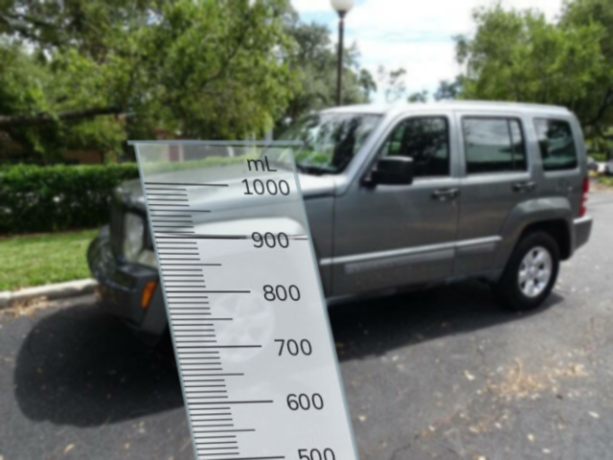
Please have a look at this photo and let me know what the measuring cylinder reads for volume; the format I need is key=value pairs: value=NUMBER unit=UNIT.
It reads value=900 unit=mL
